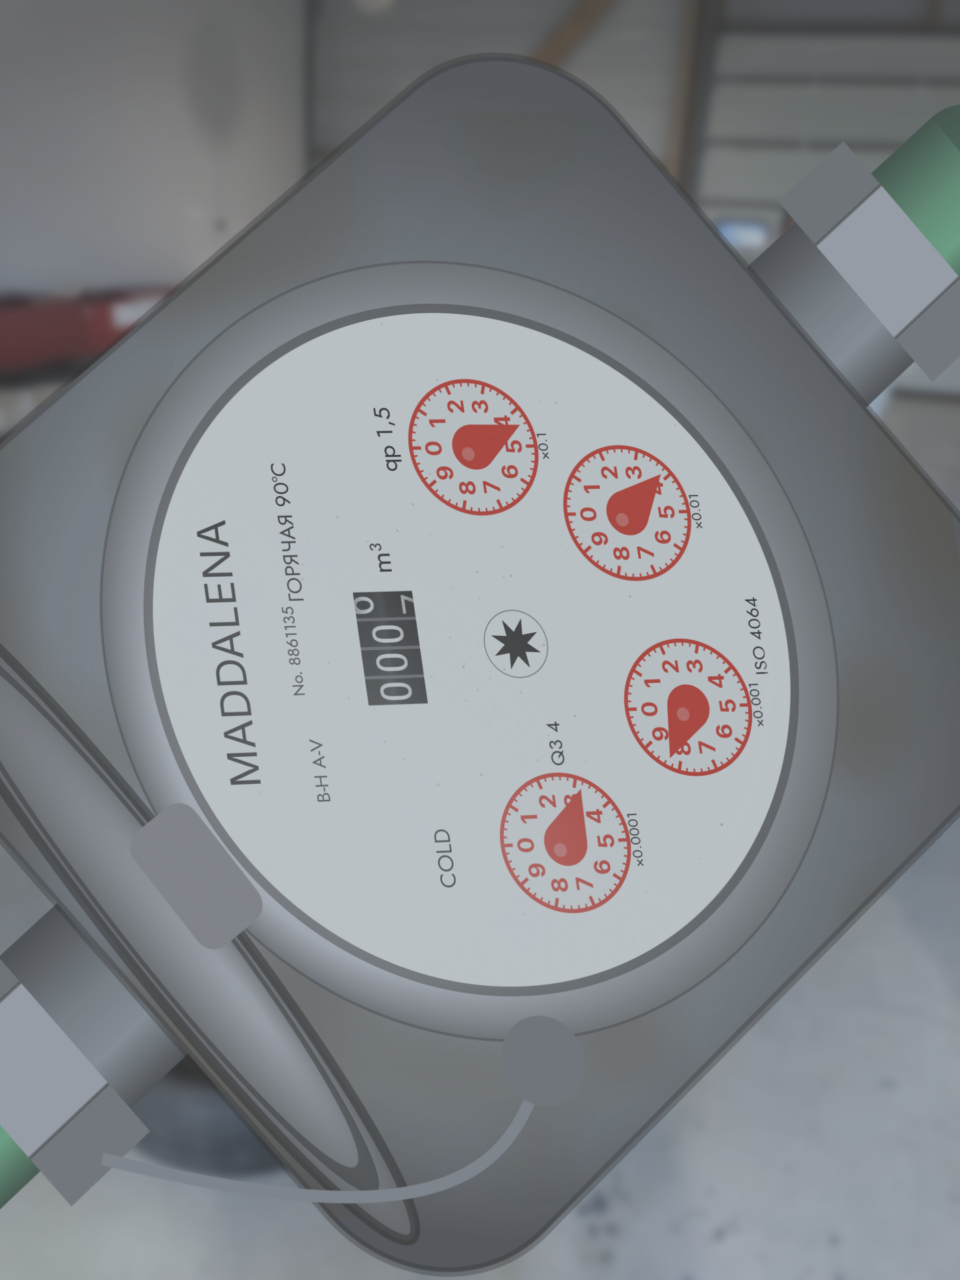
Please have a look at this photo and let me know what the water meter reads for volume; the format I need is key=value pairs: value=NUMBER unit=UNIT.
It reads value=6.4383 unit=m³
